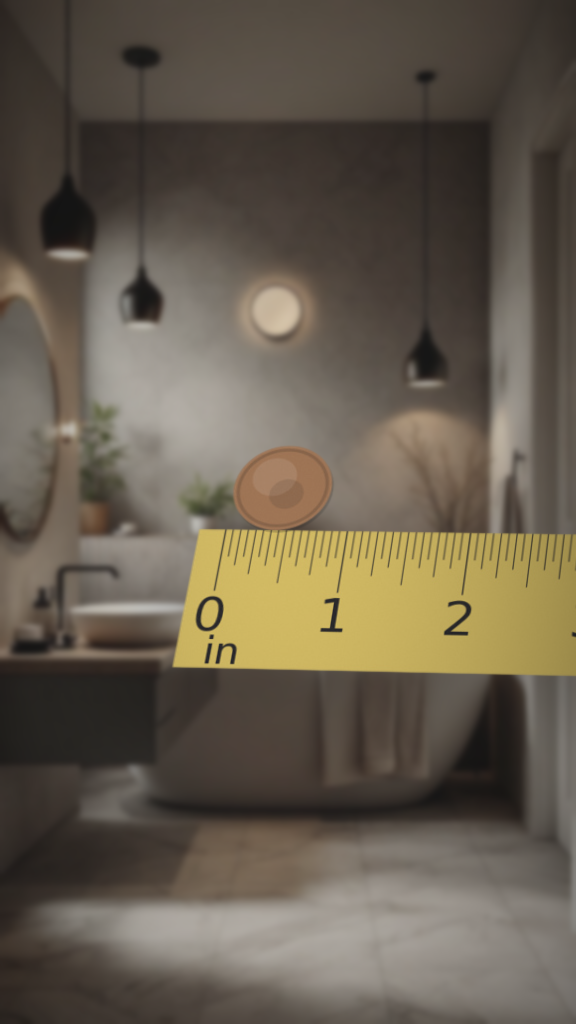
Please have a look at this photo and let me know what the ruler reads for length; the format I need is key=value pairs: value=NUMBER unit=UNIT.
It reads value=0.8125 unit=in
